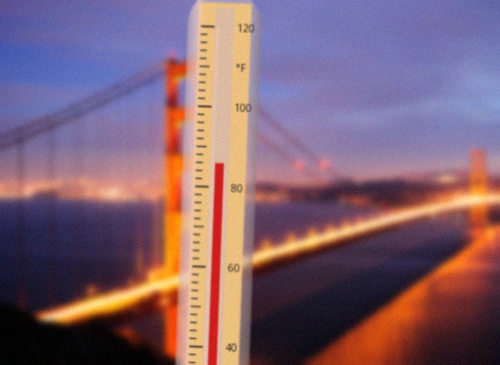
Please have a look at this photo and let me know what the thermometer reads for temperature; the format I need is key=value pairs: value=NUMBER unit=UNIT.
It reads value=86 unit=°F
